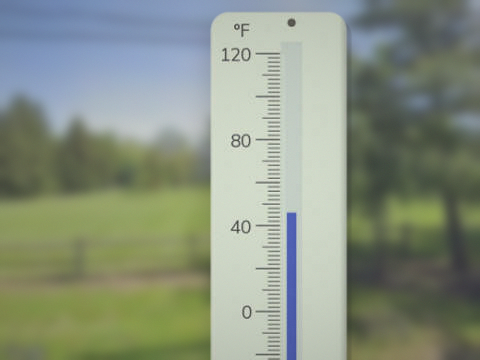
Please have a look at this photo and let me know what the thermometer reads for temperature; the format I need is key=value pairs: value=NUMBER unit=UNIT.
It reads value=46 unit=°F
